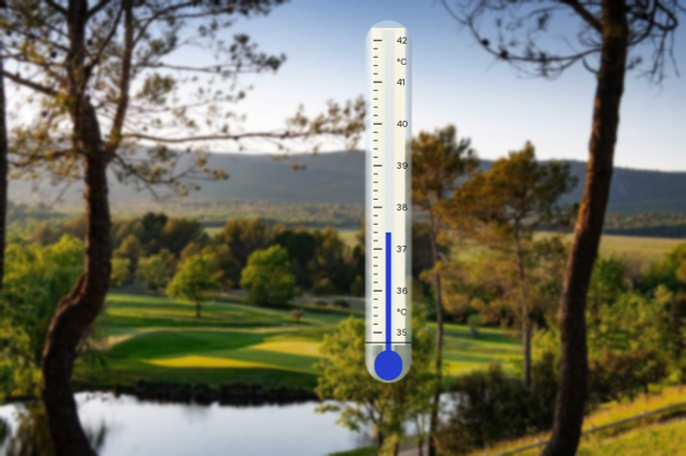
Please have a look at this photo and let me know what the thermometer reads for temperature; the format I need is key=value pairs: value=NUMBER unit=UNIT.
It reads value=37.4 unit=°C
